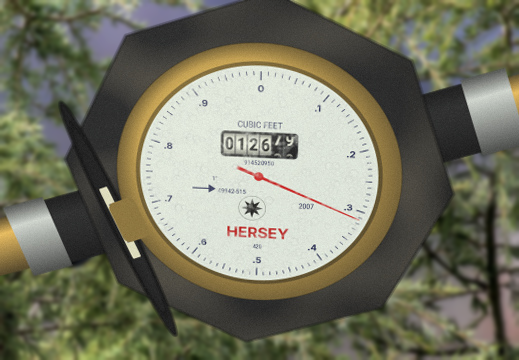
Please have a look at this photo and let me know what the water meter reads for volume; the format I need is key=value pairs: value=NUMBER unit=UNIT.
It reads value=12679.31 unit=ft³
